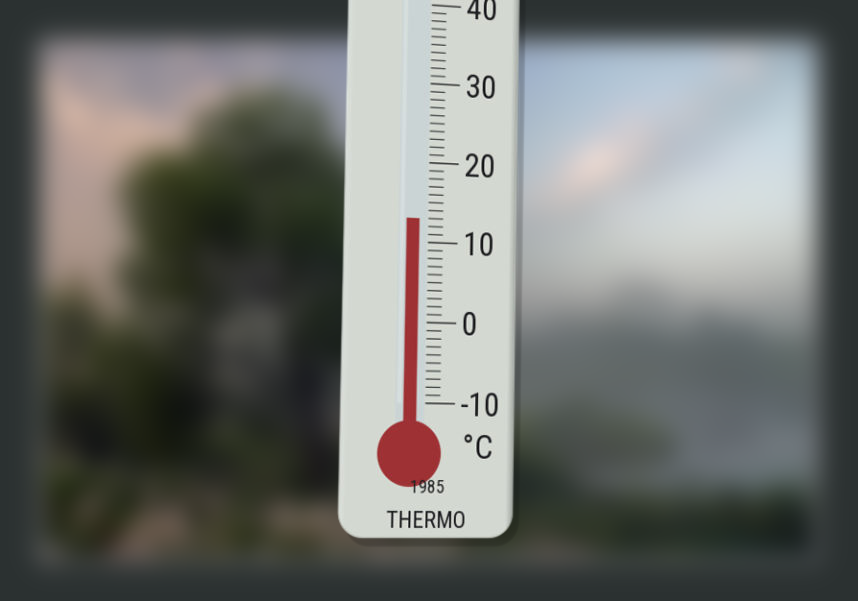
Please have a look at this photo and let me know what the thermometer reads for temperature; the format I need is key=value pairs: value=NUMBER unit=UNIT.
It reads value=13 unit=°C
